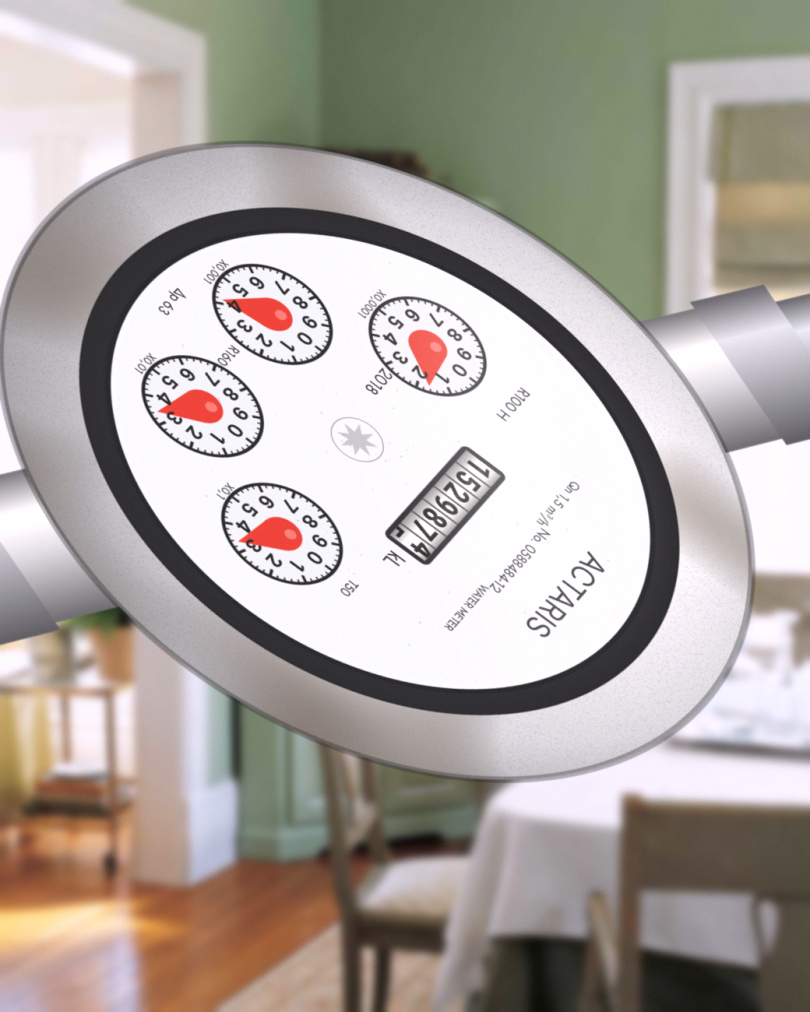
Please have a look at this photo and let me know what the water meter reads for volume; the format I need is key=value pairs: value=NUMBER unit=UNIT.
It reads value=1529874.3341 unit=kL
